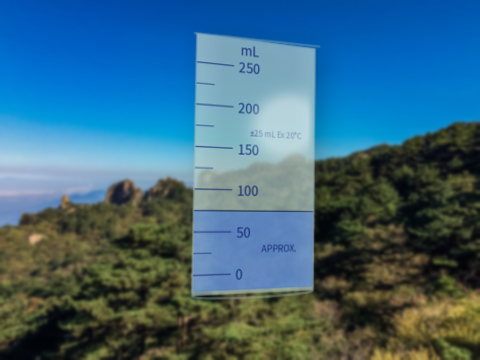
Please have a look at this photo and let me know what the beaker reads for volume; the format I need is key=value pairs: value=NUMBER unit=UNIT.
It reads value=75 unit=mL
